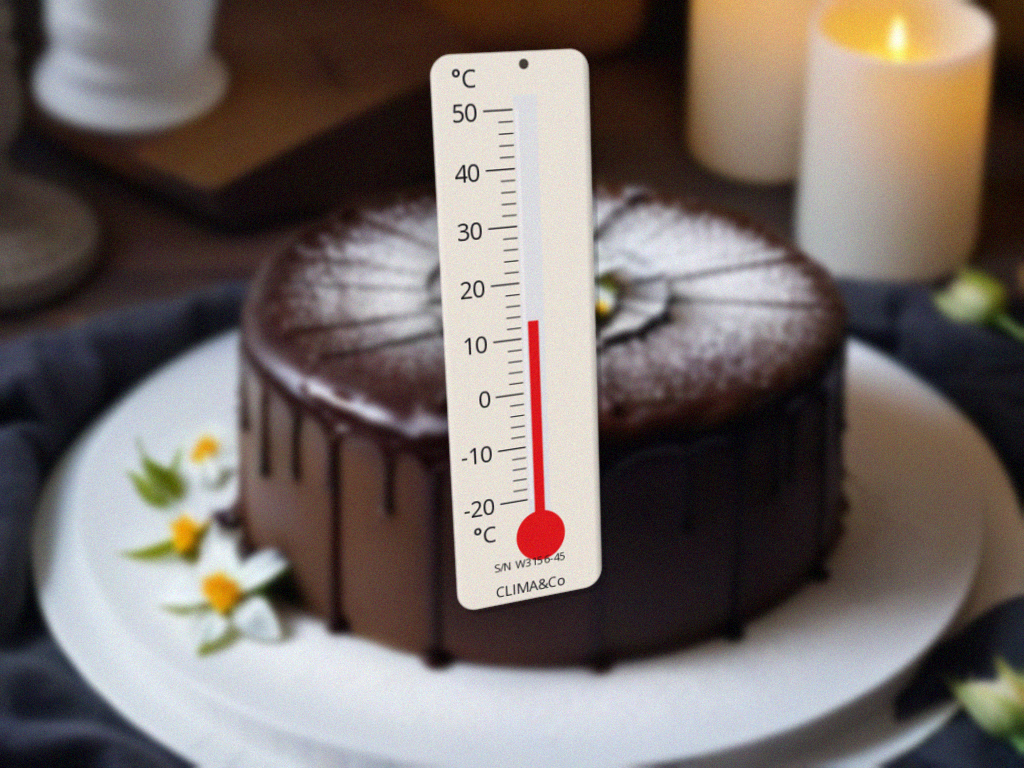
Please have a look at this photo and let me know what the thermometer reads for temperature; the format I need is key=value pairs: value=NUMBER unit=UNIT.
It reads value=13 unit=°C
